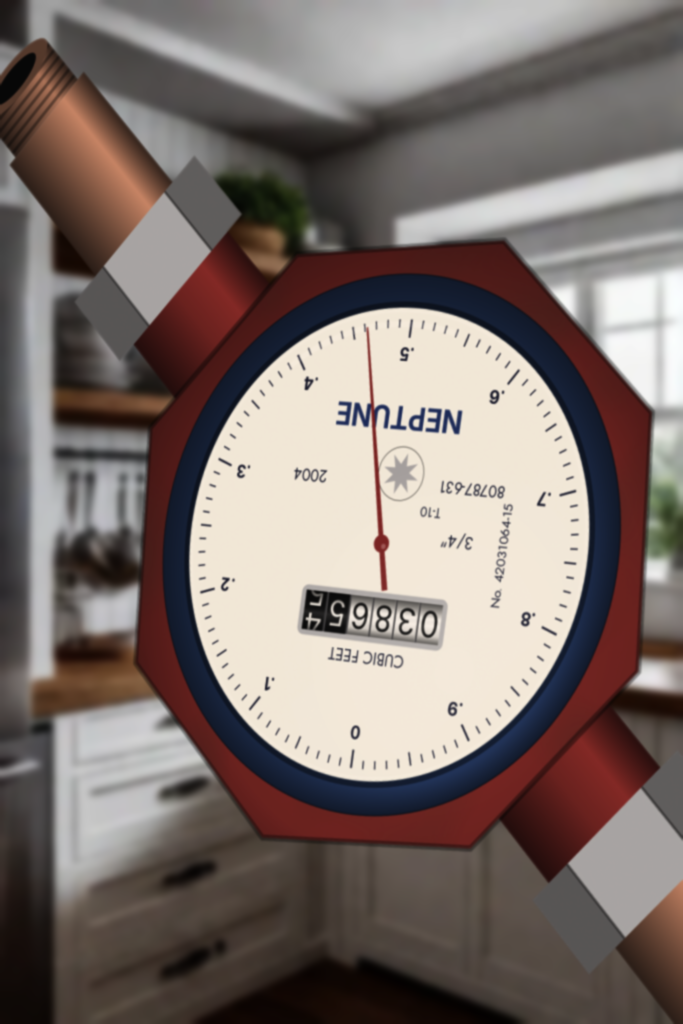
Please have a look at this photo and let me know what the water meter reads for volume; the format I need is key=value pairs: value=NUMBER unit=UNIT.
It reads value=38654.46 unit=ft³
